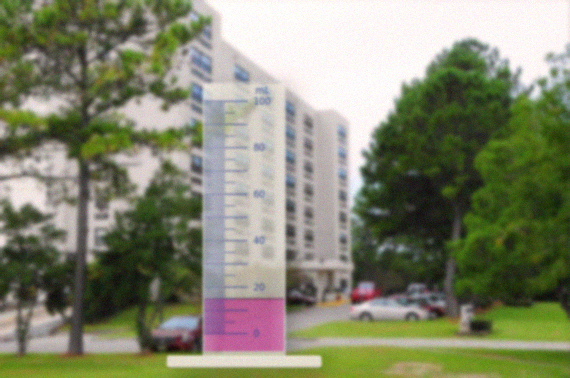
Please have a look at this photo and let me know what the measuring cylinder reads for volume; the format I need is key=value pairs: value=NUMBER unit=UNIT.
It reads value=15 unit=mL
